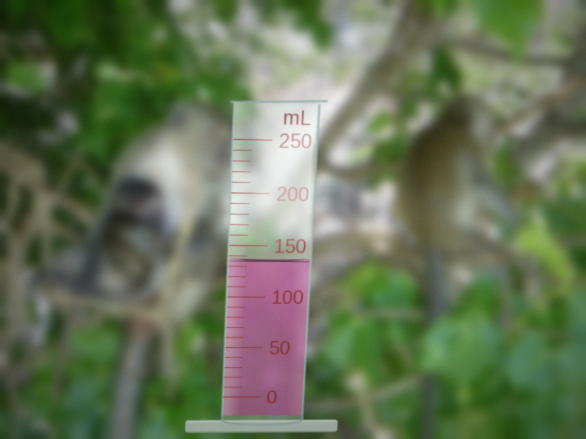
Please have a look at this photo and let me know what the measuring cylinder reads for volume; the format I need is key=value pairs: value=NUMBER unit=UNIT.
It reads value=135 unit=mL
